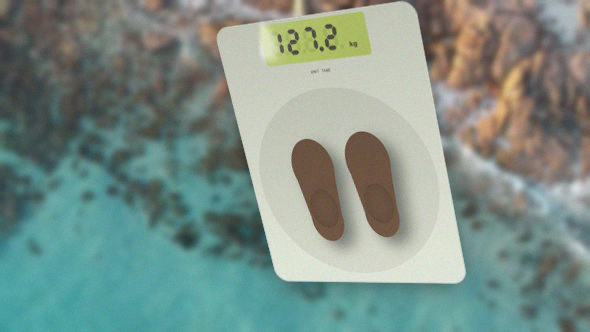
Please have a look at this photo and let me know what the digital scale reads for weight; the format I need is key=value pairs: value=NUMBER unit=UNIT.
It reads value=127.2 unit=kg
